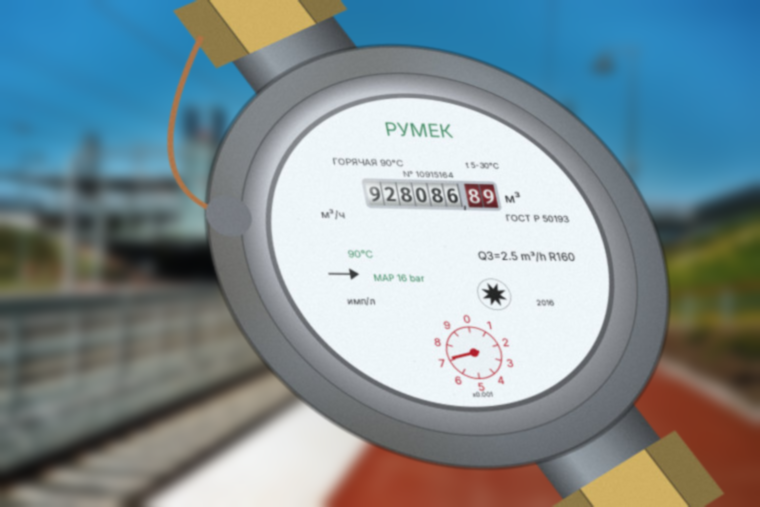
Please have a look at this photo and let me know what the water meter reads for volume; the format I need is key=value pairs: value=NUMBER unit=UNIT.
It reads value=928086.897 unit=m³
